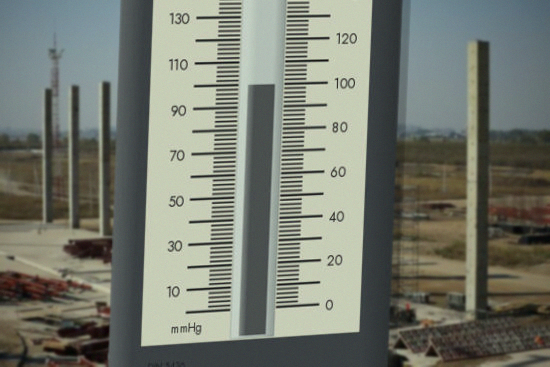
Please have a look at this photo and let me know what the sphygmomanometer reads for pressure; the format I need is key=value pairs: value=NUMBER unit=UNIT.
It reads value=100 unit=mmHg
